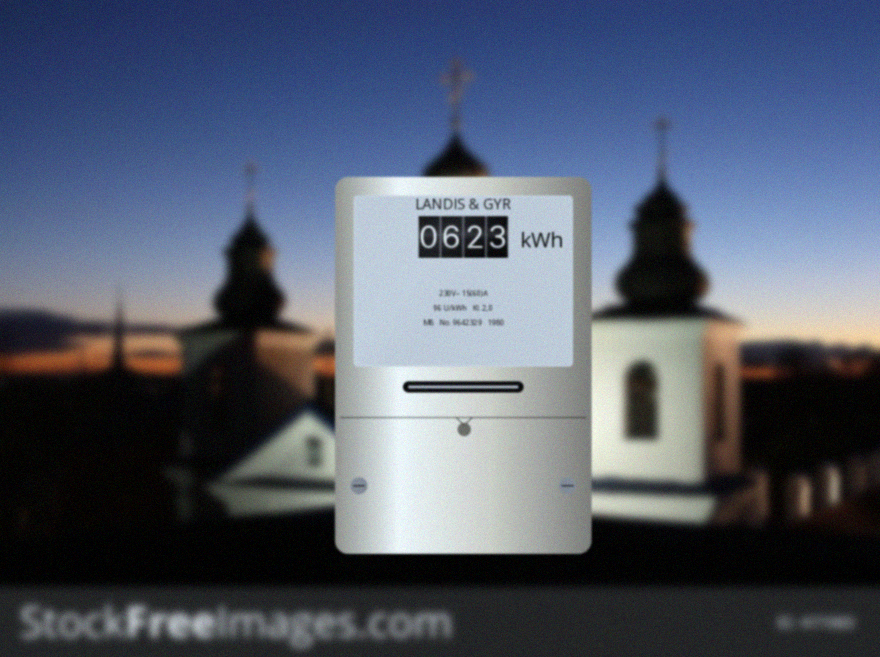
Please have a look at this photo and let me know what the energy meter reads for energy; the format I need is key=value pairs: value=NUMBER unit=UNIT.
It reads value=623 unit=kWh
